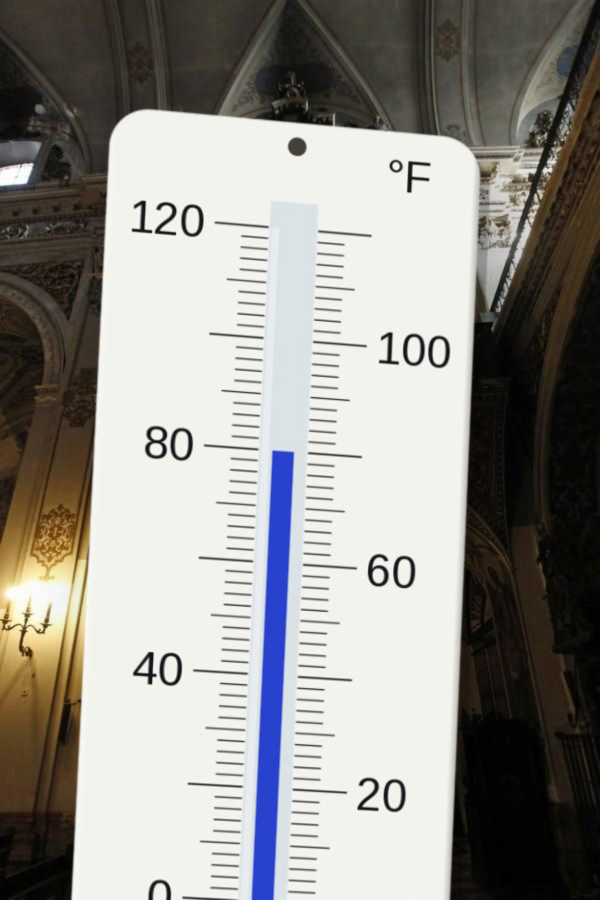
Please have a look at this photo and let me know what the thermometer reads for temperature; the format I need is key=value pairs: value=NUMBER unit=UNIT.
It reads value=80 unit=°F
